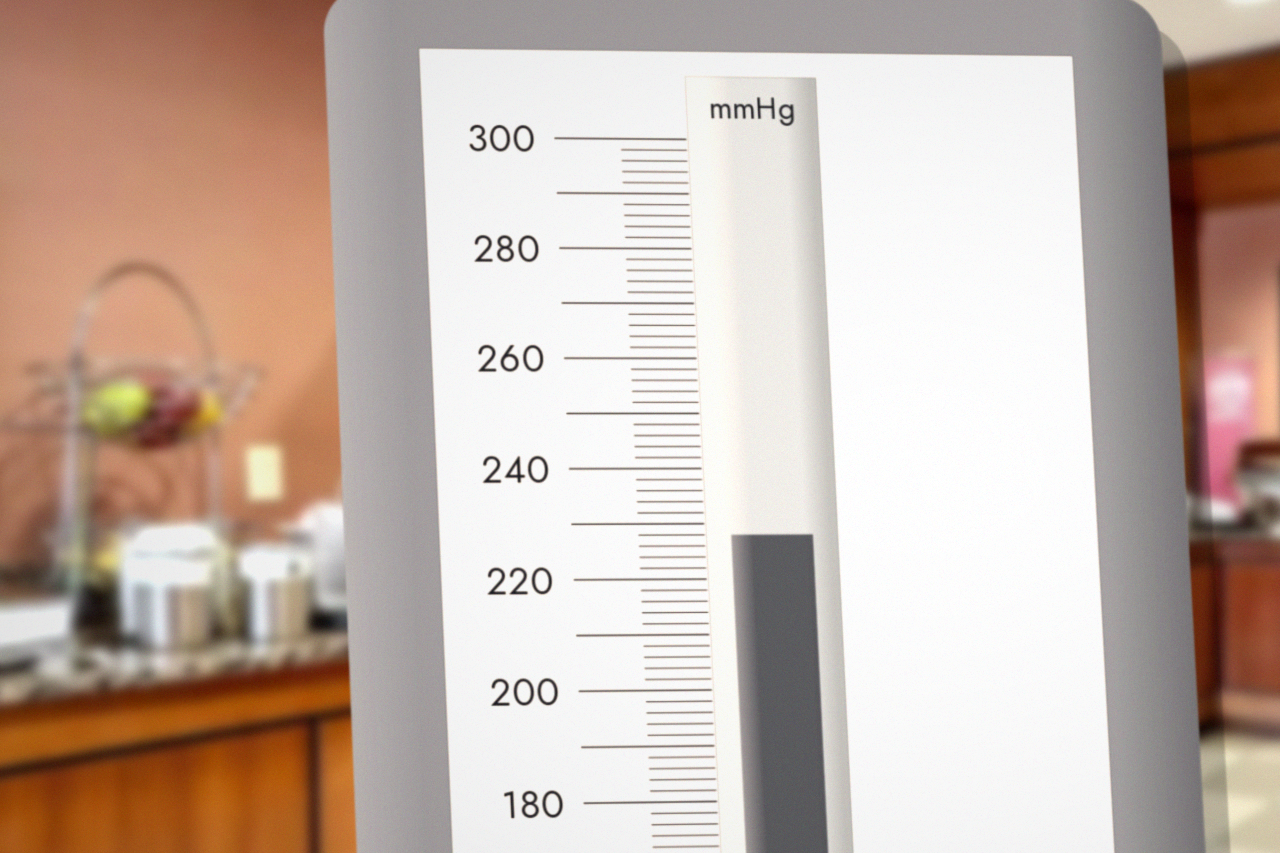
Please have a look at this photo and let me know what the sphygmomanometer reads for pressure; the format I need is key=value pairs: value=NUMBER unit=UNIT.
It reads value=228 unit=mmHg
